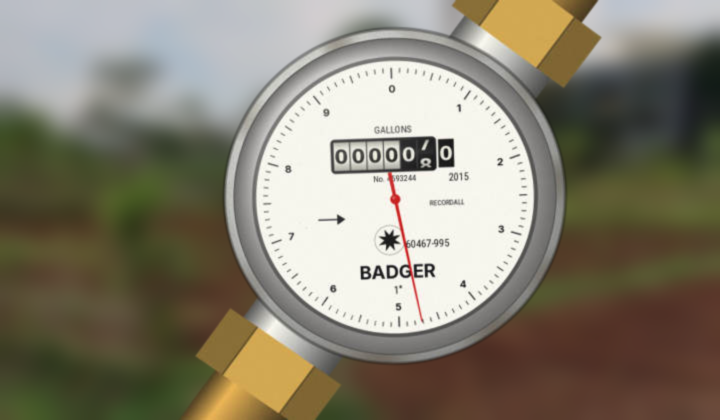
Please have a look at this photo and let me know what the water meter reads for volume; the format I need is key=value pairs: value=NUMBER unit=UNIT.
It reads value=74.7 unit=gal
